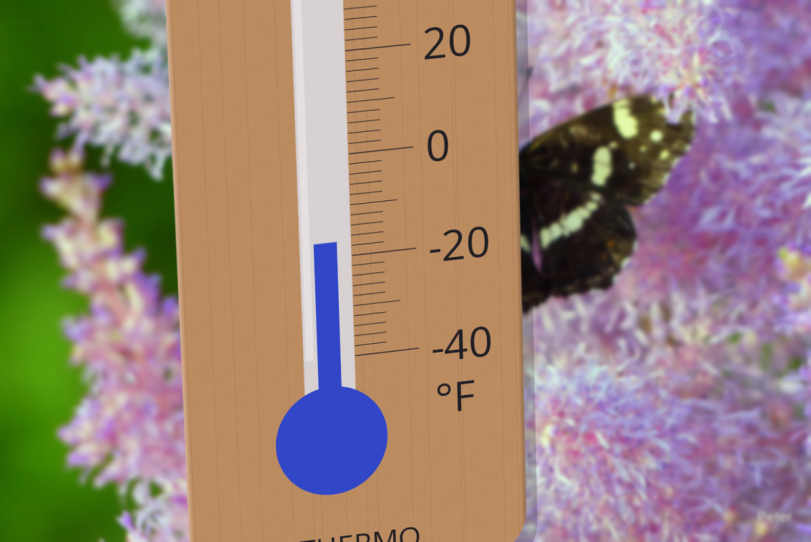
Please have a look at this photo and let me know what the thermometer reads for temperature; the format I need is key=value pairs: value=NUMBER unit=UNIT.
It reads value=-17 unit=°F
